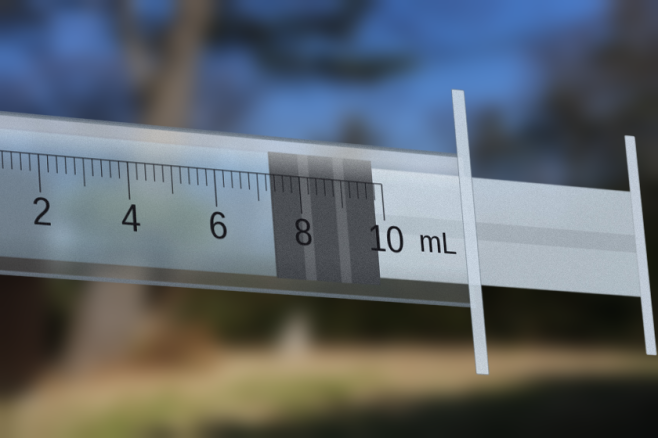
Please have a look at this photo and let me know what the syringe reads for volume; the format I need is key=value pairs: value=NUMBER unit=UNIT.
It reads value=7.3 unit=mL
